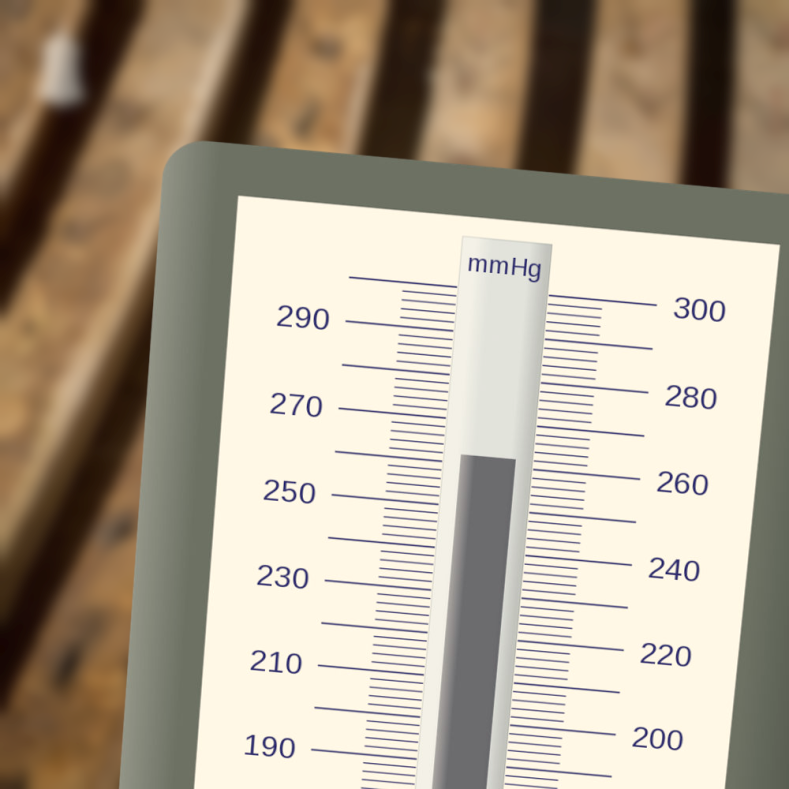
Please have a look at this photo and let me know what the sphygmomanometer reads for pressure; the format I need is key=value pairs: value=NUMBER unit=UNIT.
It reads value=262 unit=mmHg
